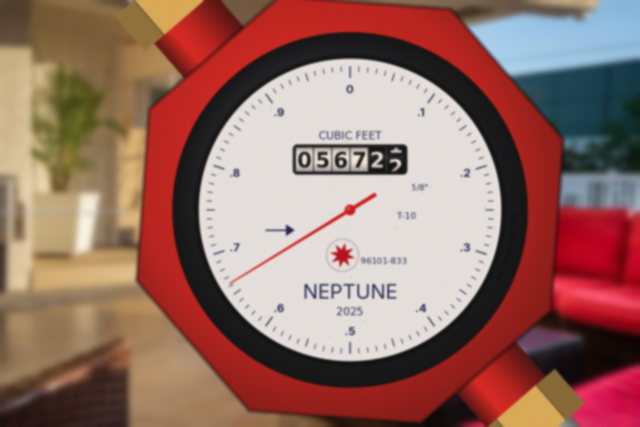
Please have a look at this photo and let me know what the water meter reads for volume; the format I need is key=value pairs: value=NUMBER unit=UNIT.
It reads value=56721.66 unit=ft³
